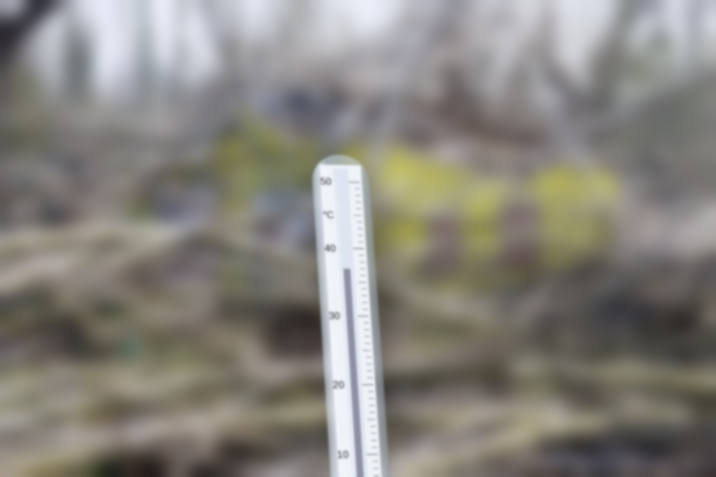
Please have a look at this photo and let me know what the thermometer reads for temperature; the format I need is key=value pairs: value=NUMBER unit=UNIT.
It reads value=37 unit=°C
